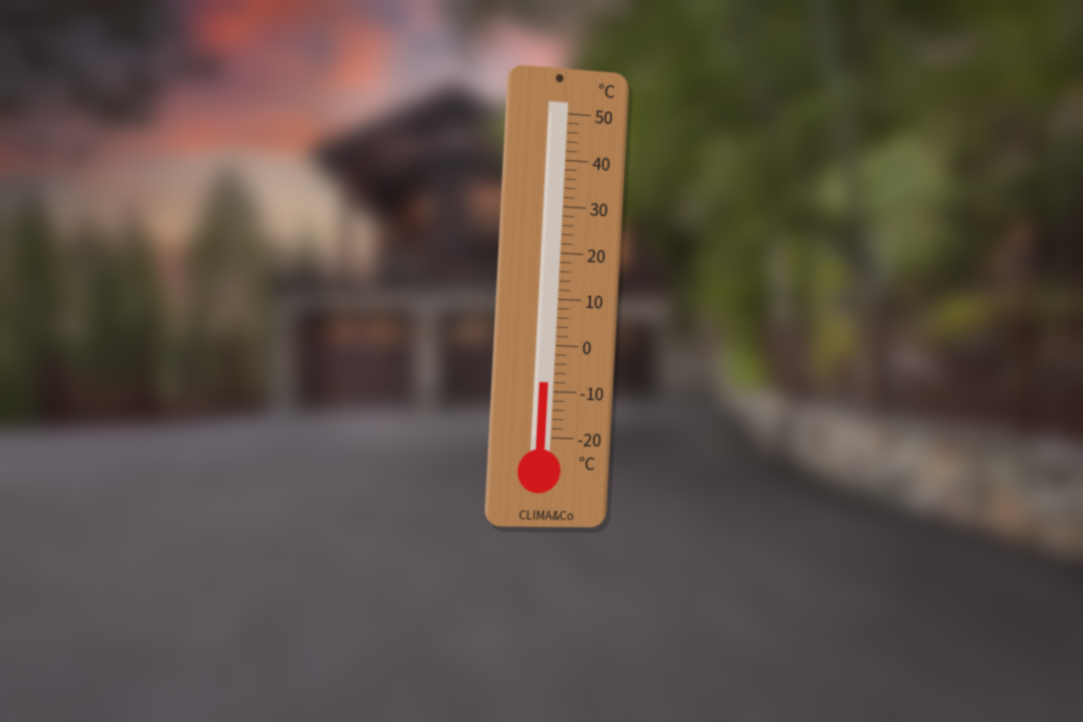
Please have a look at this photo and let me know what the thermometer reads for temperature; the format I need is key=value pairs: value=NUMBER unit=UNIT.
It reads value=-8 unit=°C
